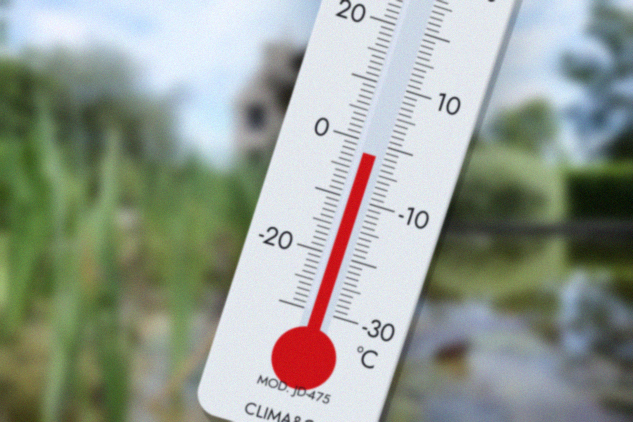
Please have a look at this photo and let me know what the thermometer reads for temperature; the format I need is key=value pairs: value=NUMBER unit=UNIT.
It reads value=-2 unit=°C
